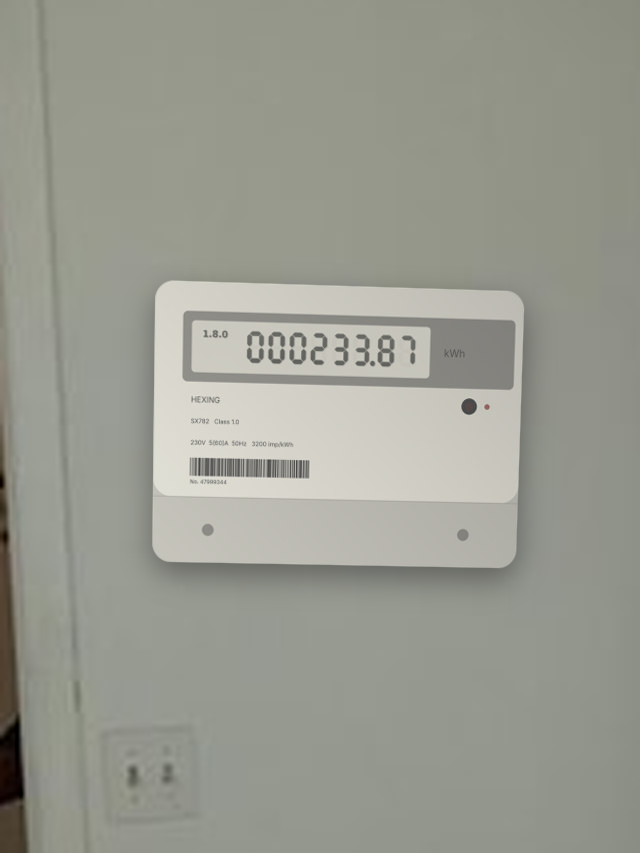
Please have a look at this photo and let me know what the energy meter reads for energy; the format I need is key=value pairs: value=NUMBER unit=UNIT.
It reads value=233.87 unit=kWh
